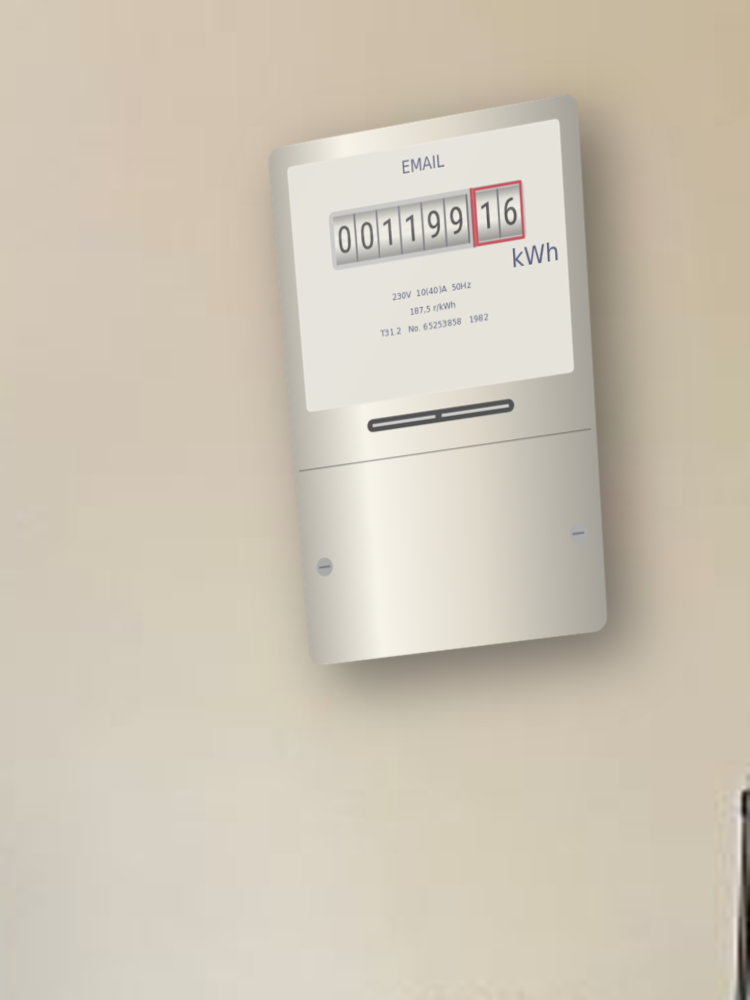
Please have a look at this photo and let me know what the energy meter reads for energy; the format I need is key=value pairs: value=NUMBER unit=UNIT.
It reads value=1199.16 unit=kWh
